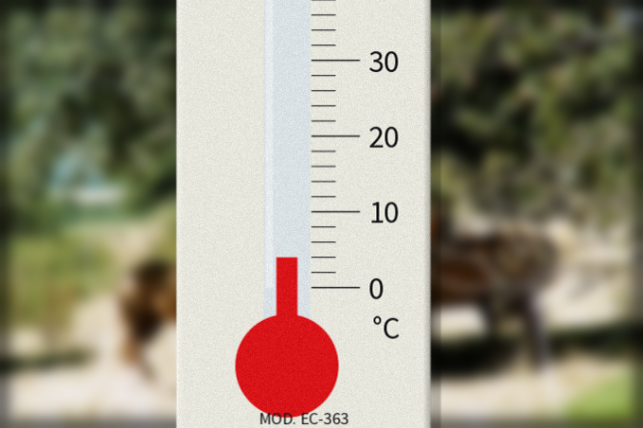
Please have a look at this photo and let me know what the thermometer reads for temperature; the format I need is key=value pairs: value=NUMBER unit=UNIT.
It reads value=4 unit=°C
